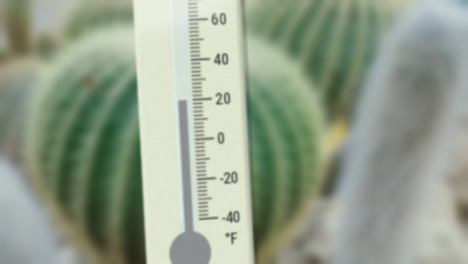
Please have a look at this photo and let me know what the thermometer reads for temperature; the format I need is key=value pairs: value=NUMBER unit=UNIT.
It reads value=20 unit=°F
